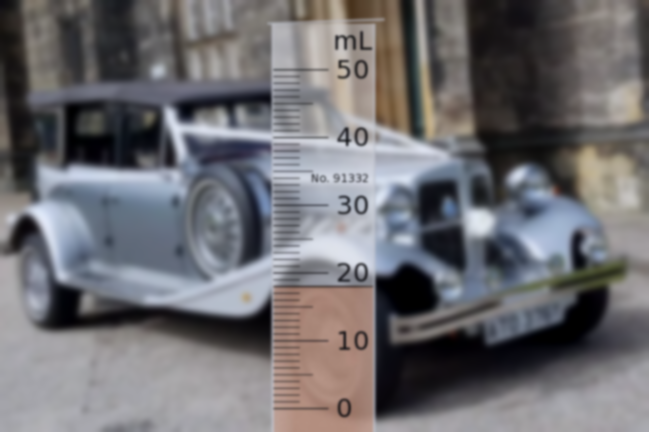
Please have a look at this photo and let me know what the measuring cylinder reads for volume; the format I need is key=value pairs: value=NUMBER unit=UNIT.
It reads value=18 unit=mL
